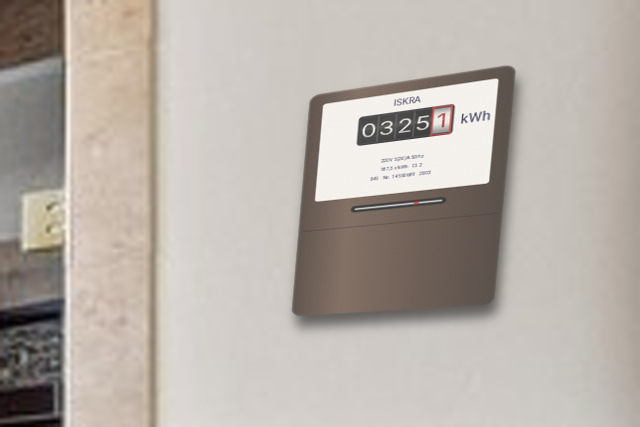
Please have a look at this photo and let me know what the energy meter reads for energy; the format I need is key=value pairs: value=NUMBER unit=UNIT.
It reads value=325.1 unit=kWh
